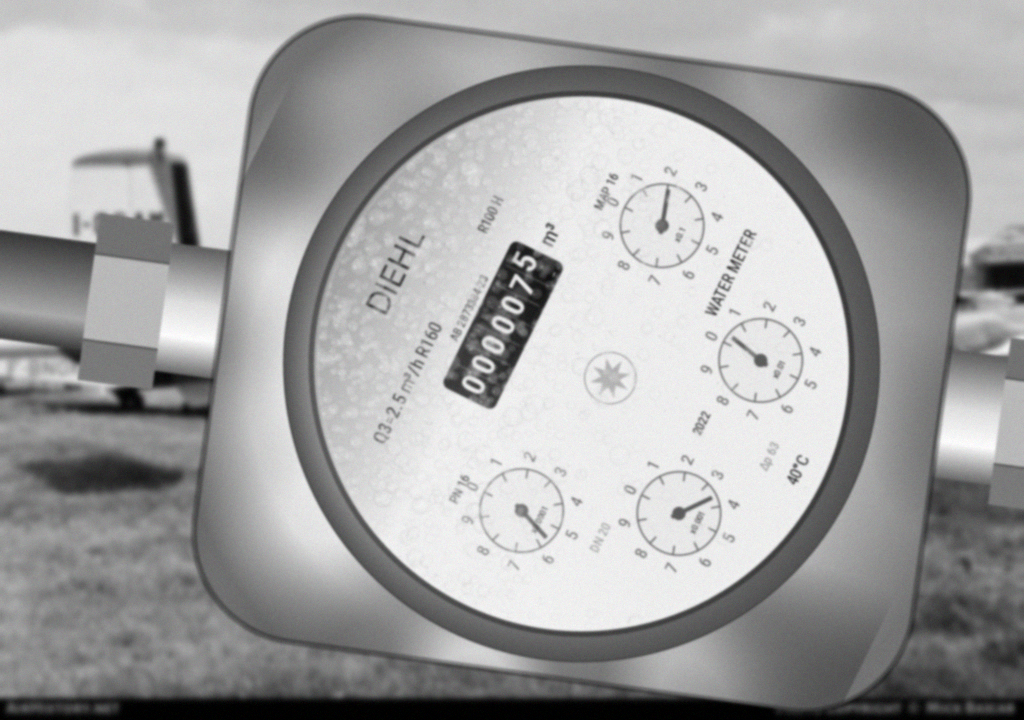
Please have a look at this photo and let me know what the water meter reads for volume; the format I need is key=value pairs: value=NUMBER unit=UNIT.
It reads value=75.2035 unit=m³
